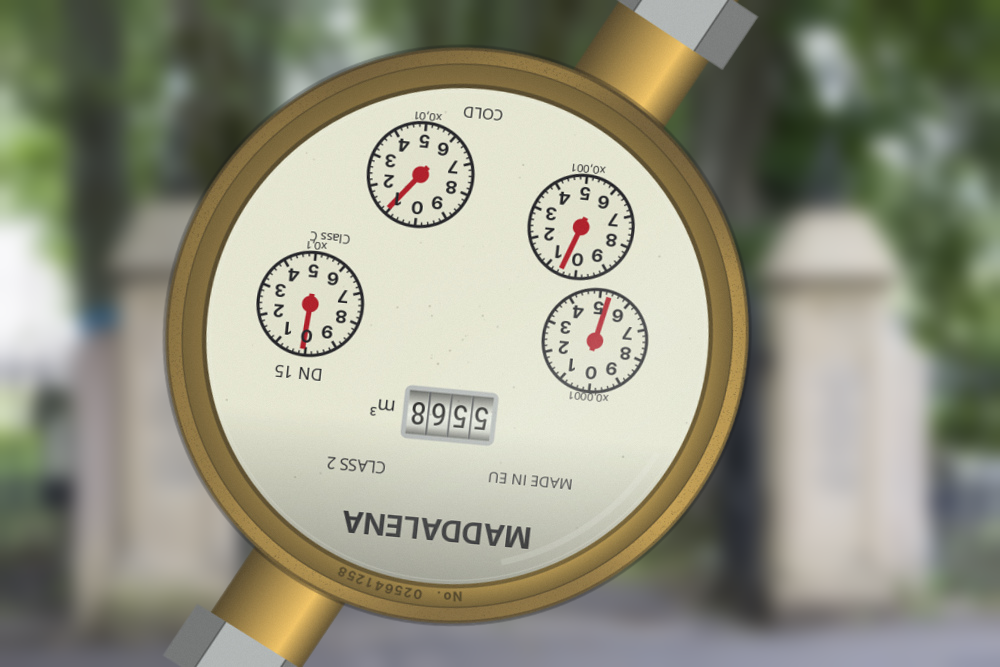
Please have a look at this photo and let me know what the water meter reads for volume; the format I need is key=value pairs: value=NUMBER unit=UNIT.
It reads value=5568.0105 unit=m³
